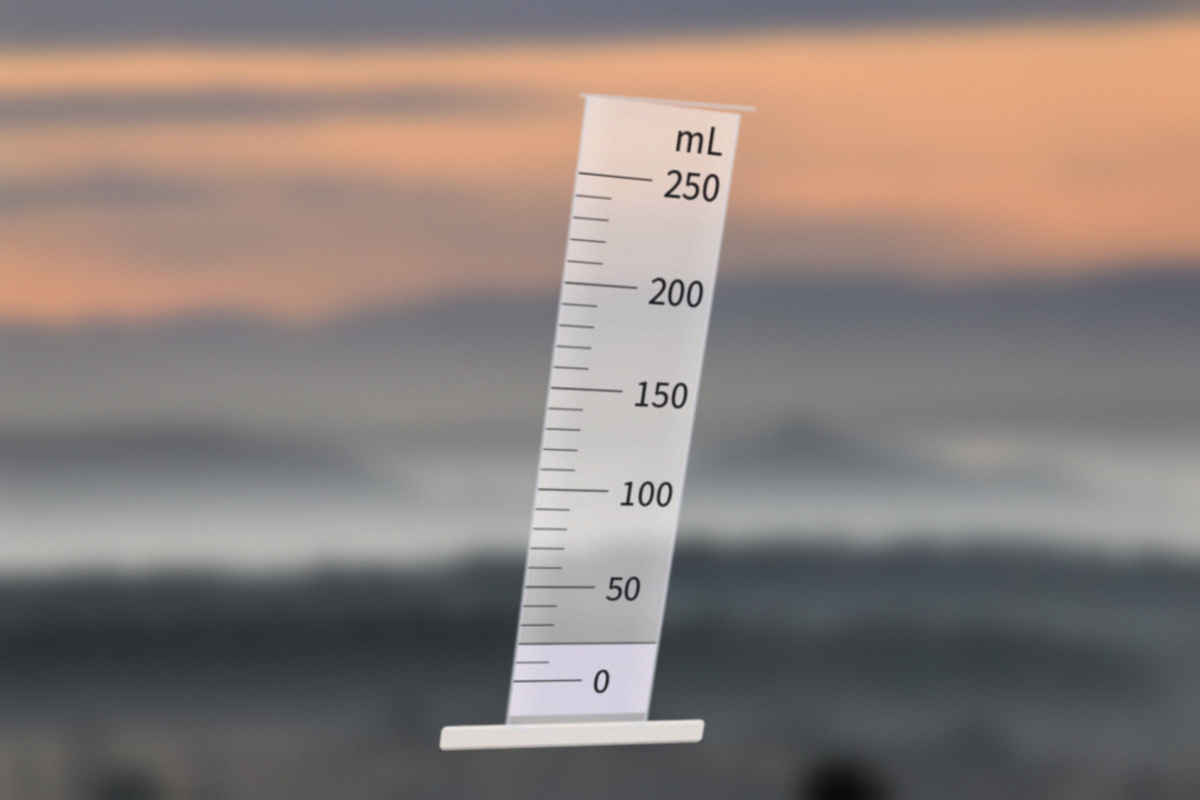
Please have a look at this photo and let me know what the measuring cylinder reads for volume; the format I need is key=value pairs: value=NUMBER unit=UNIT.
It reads value=20 unit=mL
